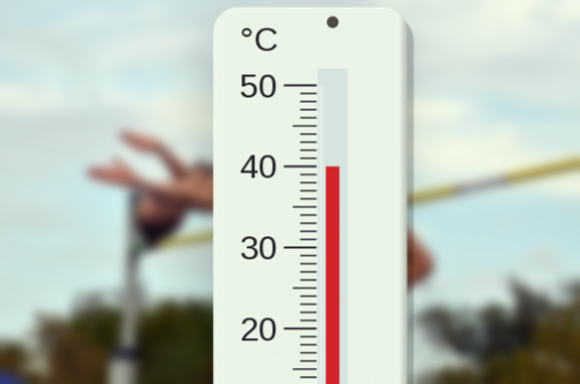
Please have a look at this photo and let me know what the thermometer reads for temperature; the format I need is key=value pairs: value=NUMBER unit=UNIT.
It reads value=40 unit=°C
